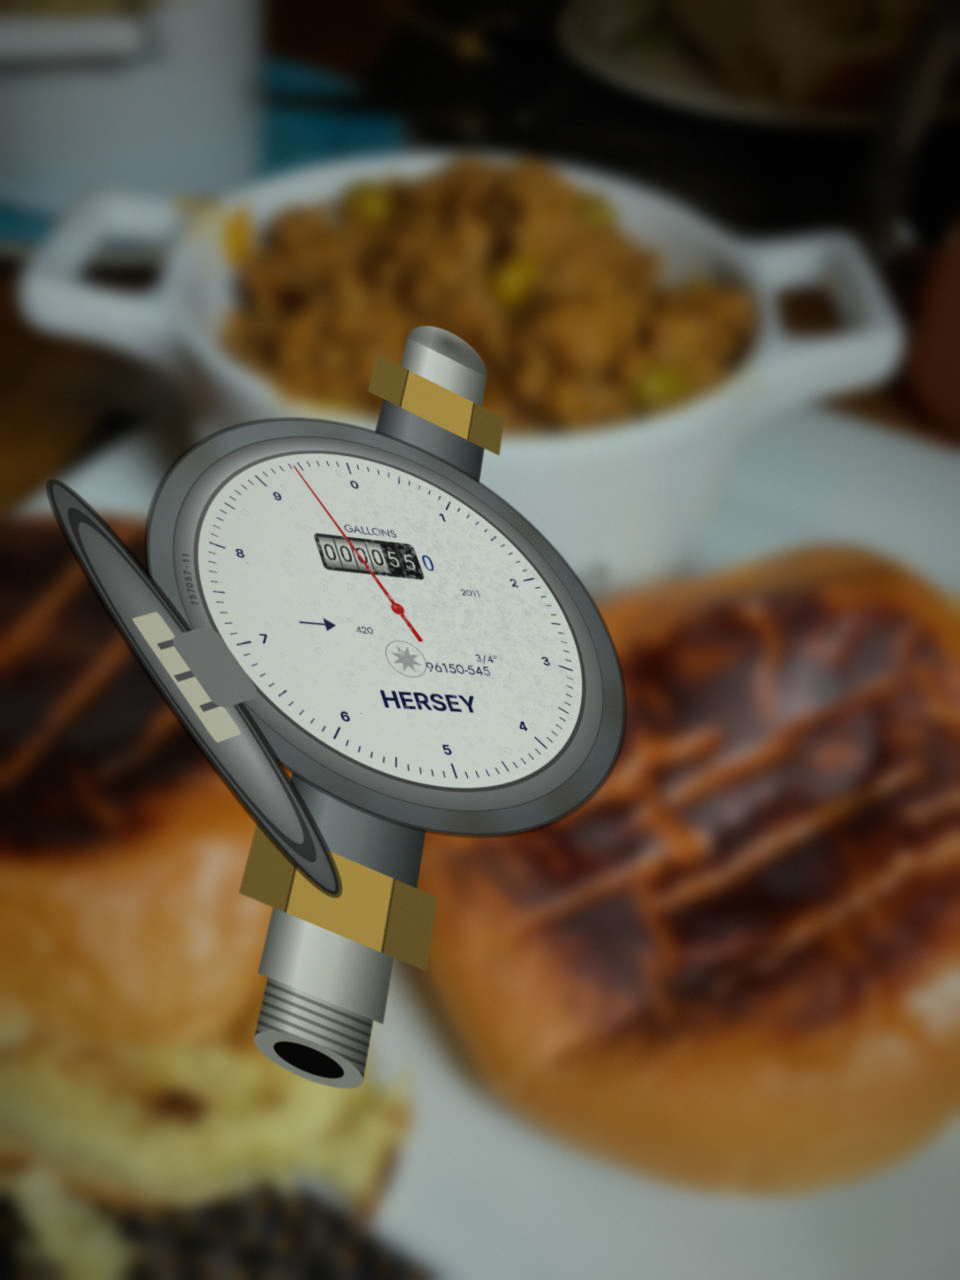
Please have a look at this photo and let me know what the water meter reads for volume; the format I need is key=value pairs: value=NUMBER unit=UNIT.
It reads value=549.4 unit=gal
